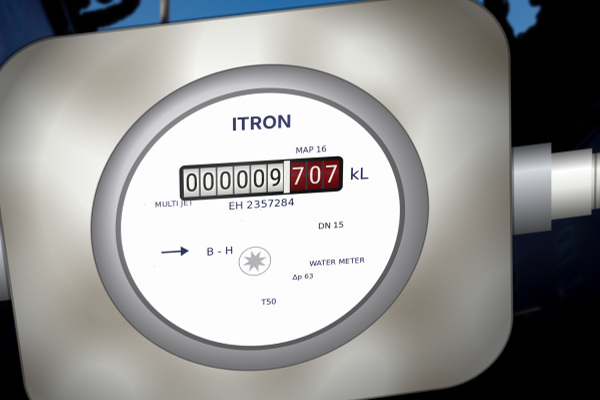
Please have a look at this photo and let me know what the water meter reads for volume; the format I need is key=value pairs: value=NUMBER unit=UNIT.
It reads value=9.707 unit=kL
